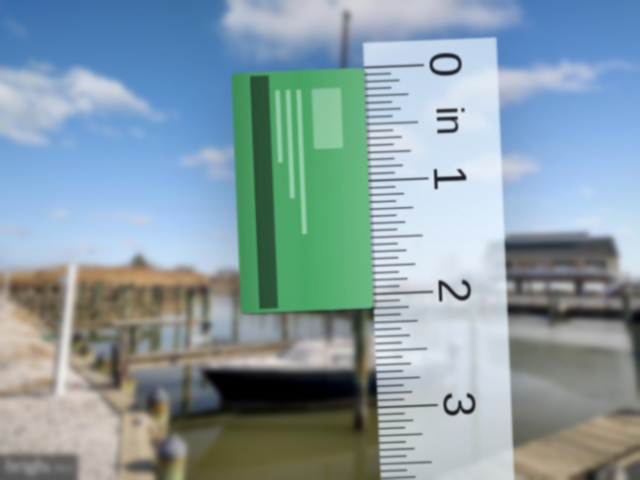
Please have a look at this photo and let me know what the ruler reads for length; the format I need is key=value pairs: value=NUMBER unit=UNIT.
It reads value=2.125 unit=in
